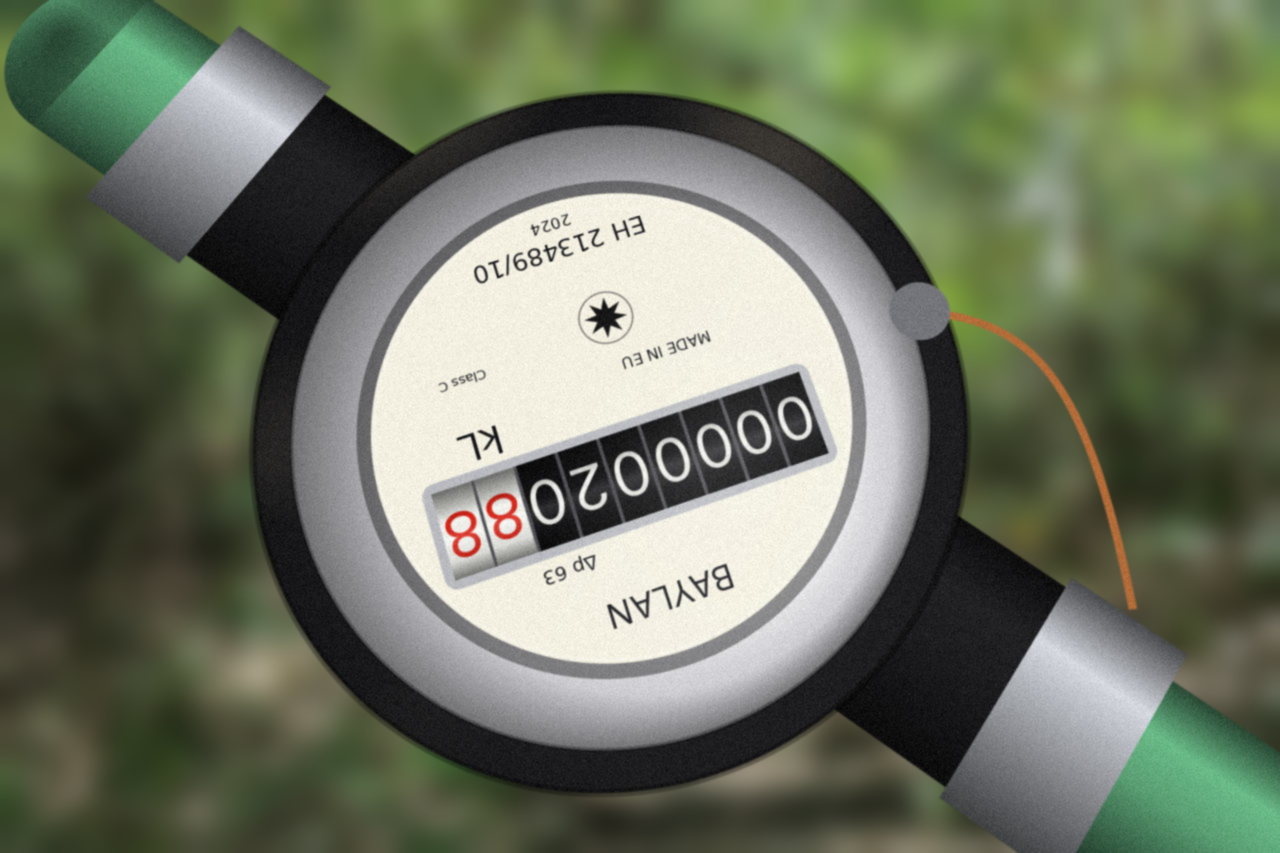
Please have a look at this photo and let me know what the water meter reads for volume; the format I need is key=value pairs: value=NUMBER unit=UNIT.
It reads value=20.88 unit=kL
